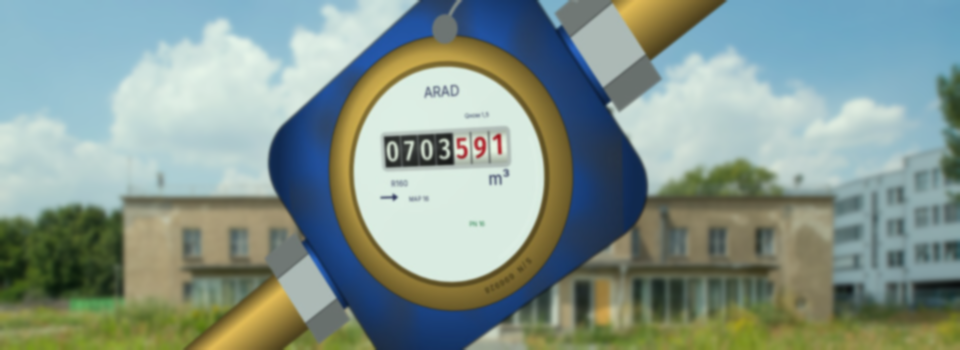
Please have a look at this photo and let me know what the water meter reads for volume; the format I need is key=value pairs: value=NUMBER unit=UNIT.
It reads value=703.591 unit=m³
